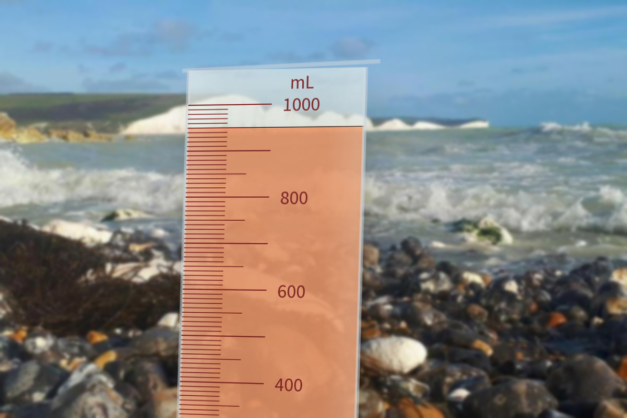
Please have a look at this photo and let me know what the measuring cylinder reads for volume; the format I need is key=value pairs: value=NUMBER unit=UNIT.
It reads value=950 unit=mL
